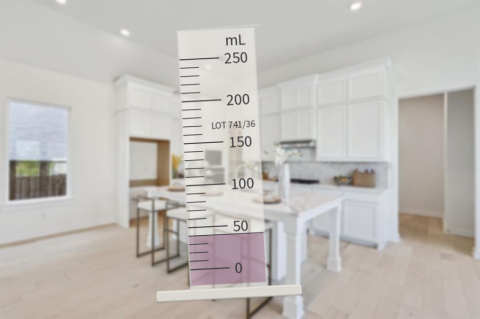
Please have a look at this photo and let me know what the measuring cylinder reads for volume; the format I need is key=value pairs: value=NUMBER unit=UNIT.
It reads value=40 unit=mL
